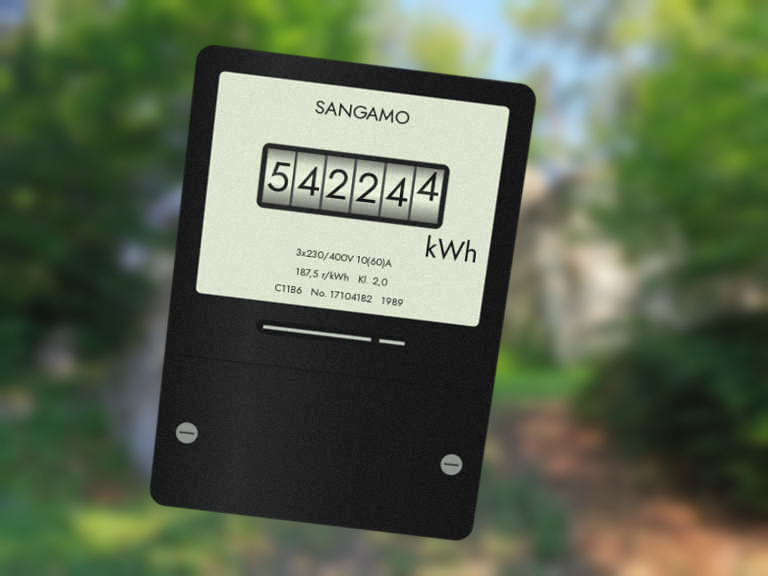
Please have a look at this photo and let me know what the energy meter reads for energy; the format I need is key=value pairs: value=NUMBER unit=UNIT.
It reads value=542244 unit=kWh
